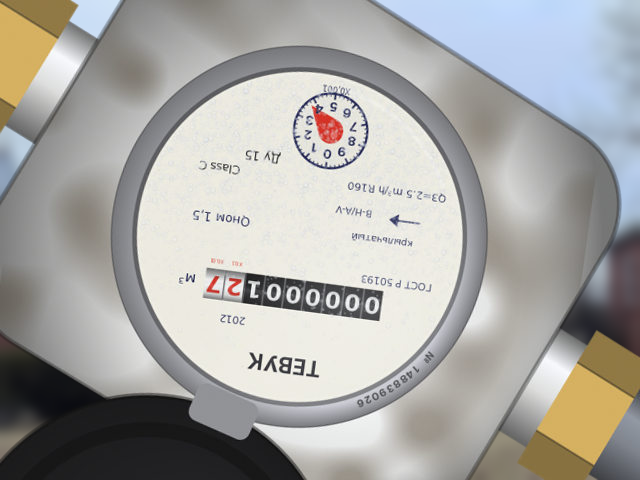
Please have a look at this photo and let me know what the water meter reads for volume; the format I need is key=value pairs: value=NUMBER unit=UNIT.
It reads value=1.273 unit=m³
